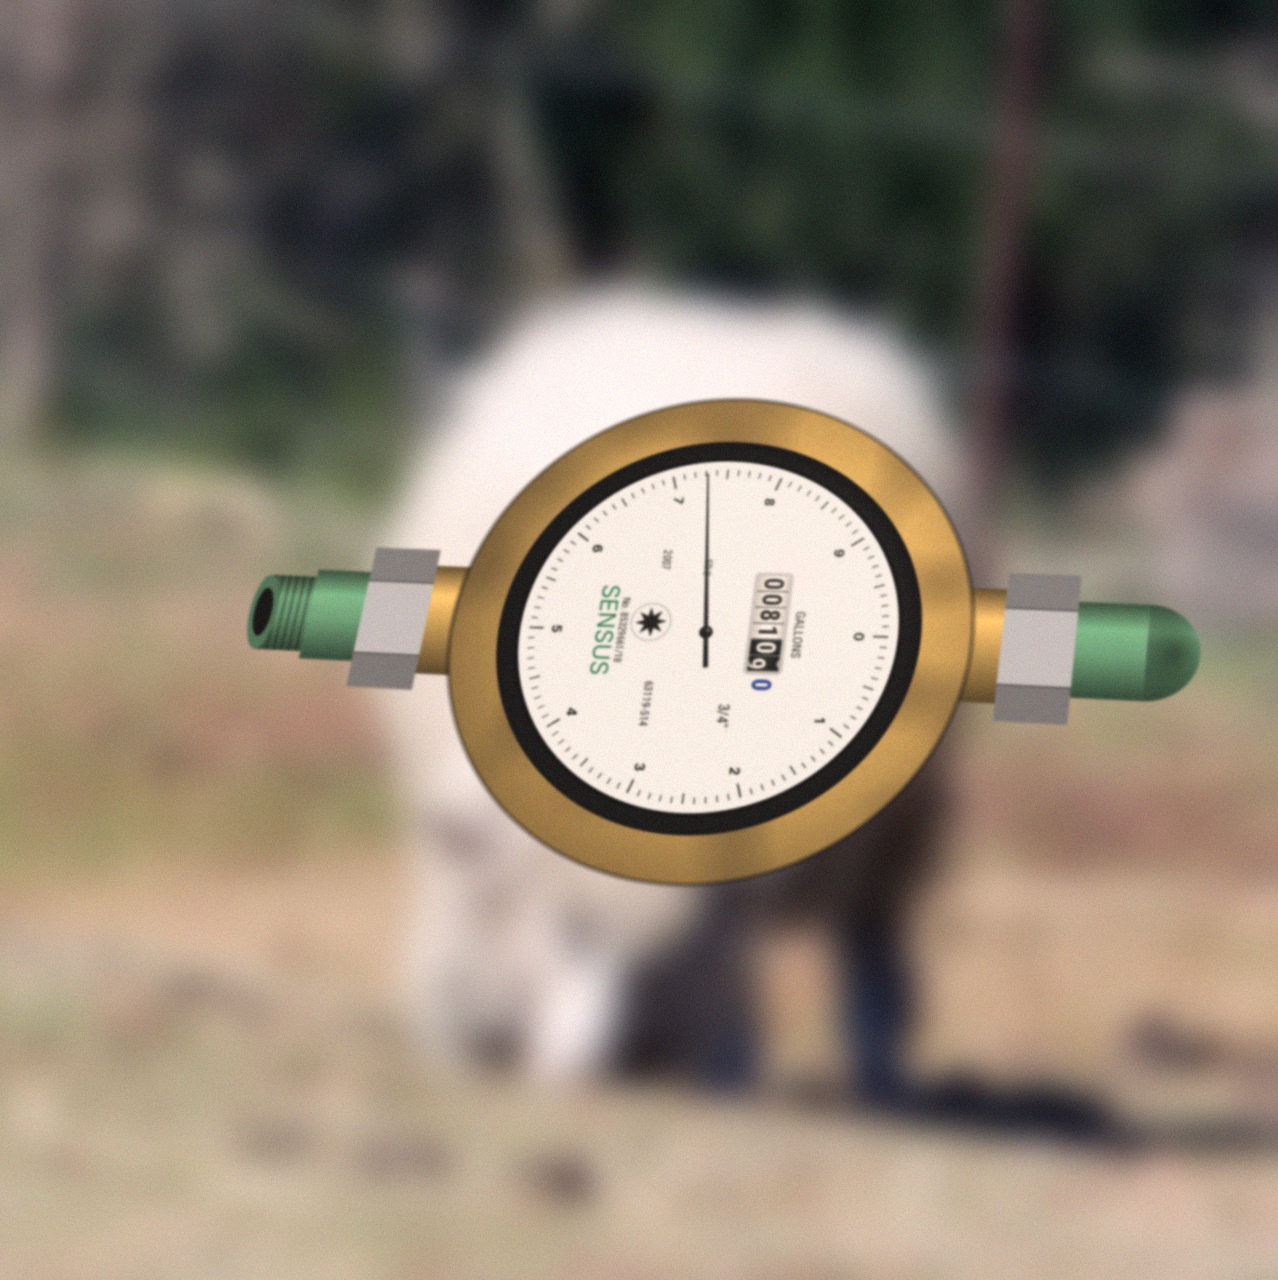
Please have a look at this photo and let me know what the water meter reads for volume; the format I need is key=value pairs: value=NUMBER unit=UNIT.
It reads value=81087.3 unit=gal
